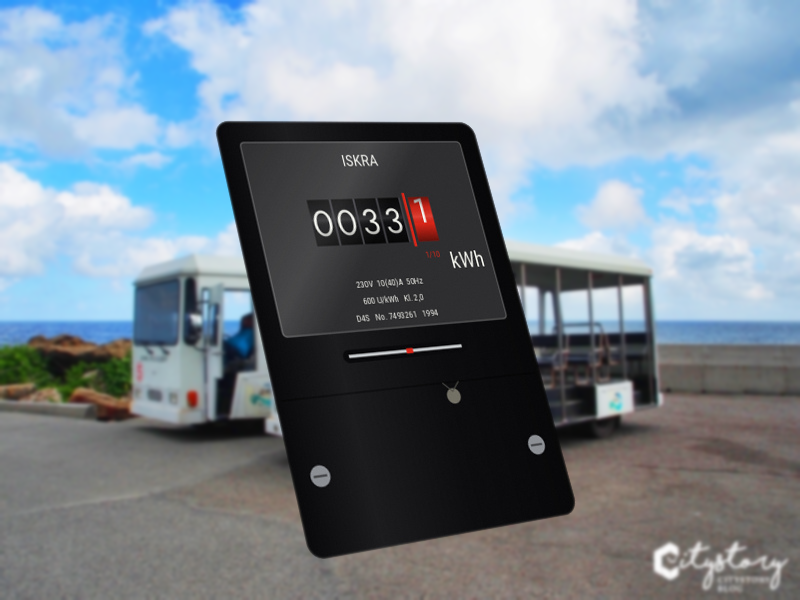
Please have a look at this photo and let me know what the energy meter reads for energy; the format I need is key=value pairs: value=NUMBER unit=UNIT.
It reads value=33.1 unit=kWh
